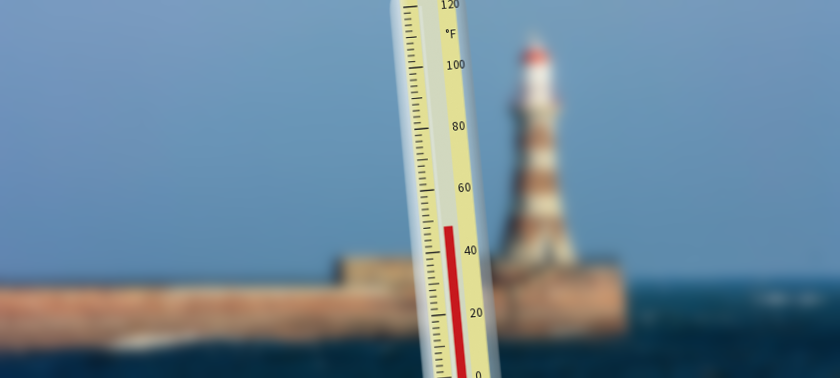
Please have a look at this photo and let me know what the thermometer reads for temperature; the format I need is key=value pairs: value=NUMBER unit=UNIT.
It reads value=48 unit=°F
